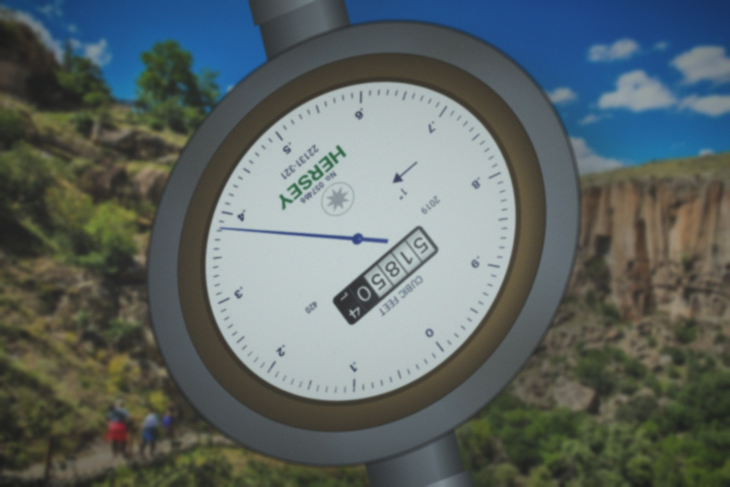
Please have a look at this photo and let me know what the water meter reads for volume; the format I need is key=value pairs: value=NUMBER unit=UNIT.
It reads value=518504.38 unit=ft³
